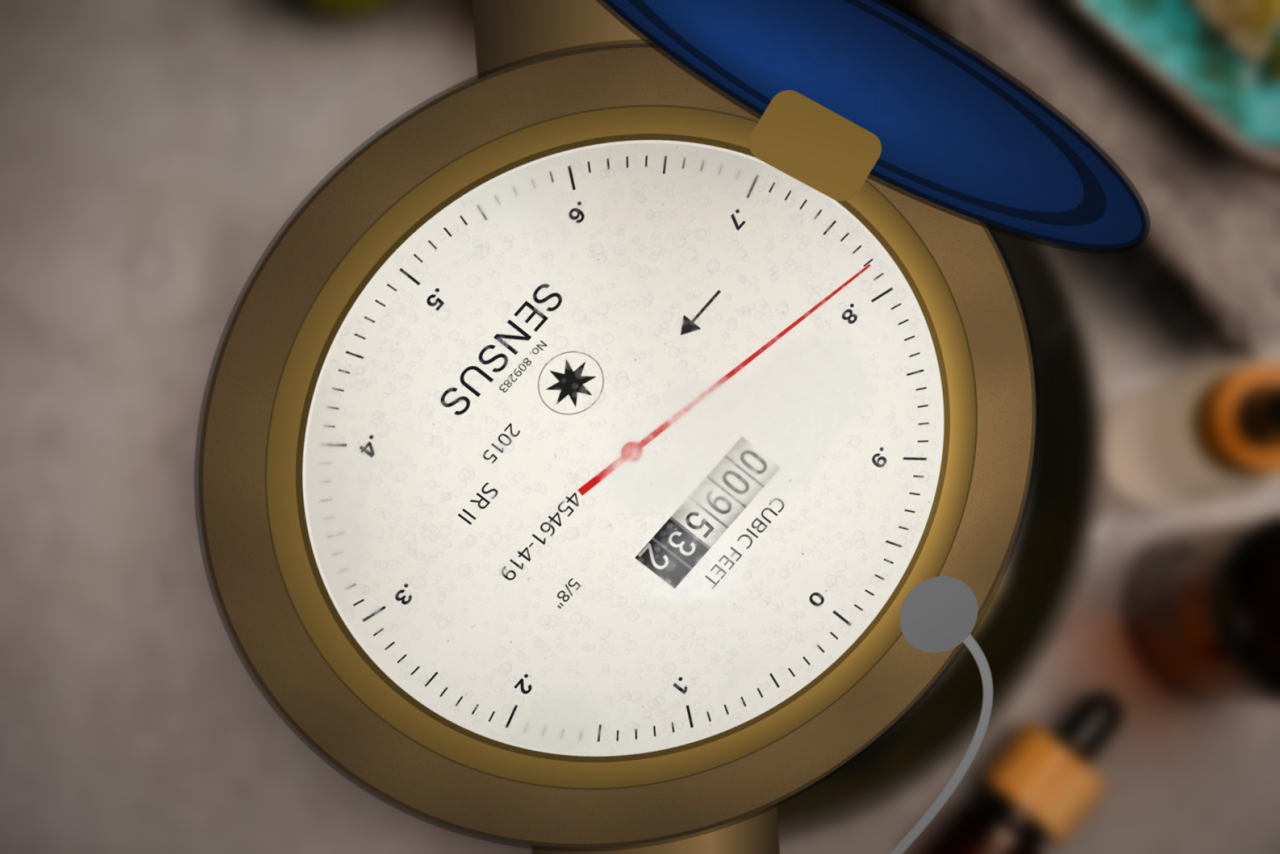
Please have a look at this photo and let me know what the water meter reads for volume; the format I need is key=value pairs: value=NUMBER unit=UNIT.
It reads value=9531.78 unit=ft³
